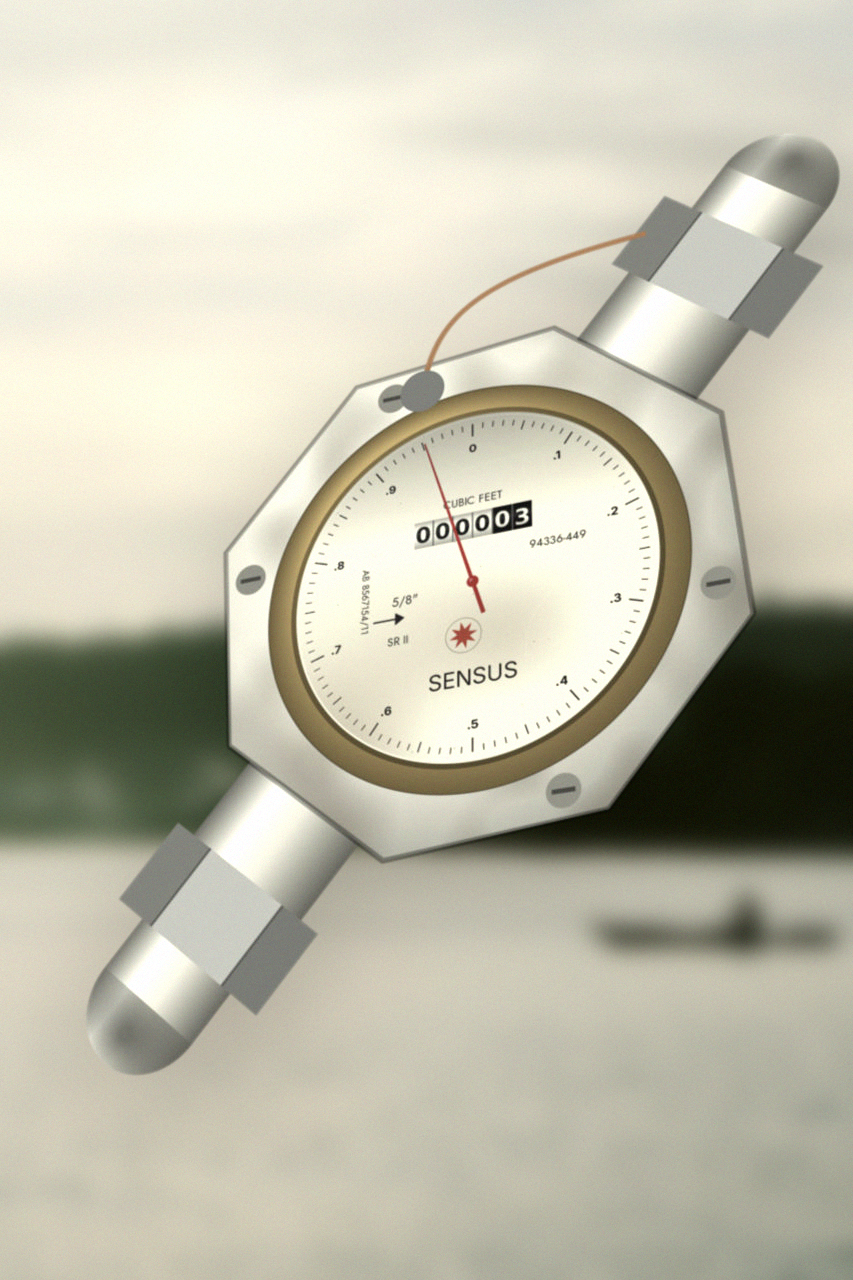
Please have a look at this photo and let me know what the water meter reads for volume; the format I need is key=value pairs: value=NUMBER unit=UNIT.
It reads value=2.95 unit=ft³
